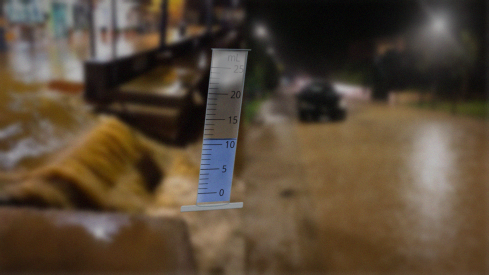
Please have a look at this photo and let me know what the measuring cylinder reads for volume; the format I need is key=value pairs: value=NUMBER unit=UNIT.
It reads value=11 unit=mL
